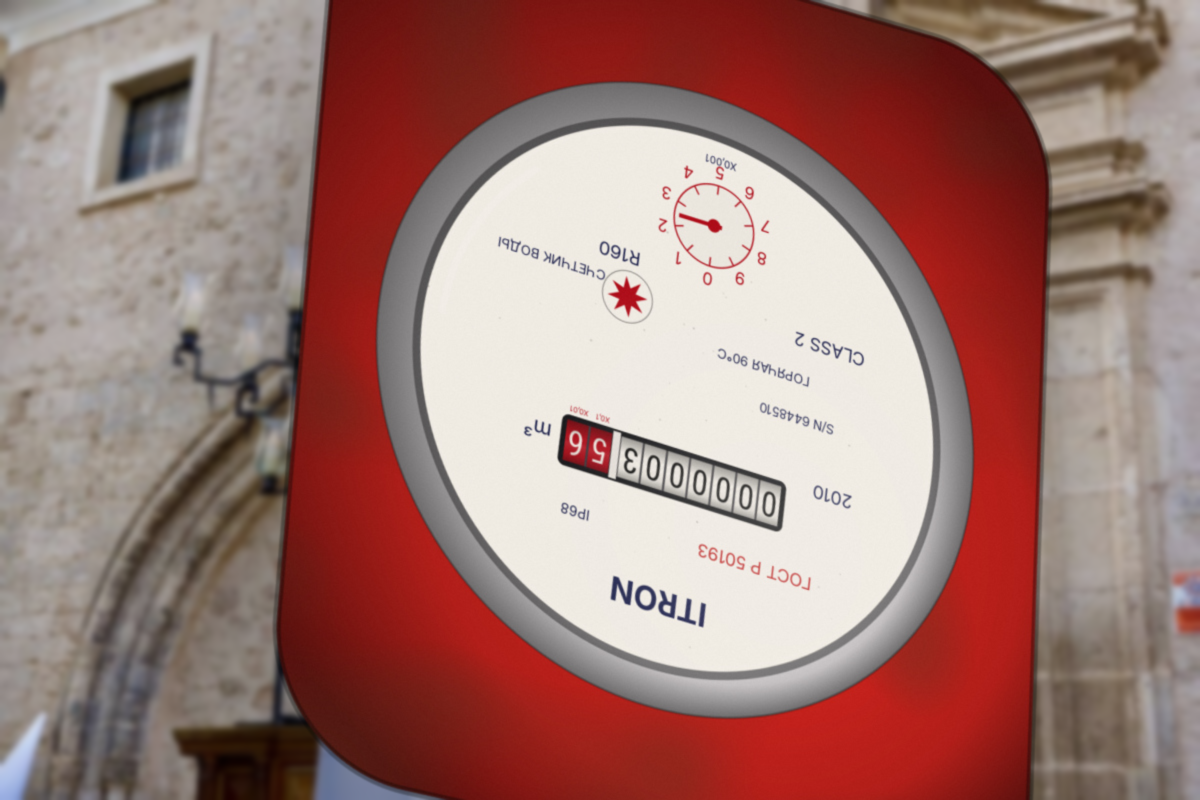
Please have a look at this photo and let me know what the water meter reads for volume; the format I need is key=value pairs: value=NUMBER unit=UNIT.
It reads value=3.562 unit=m³
